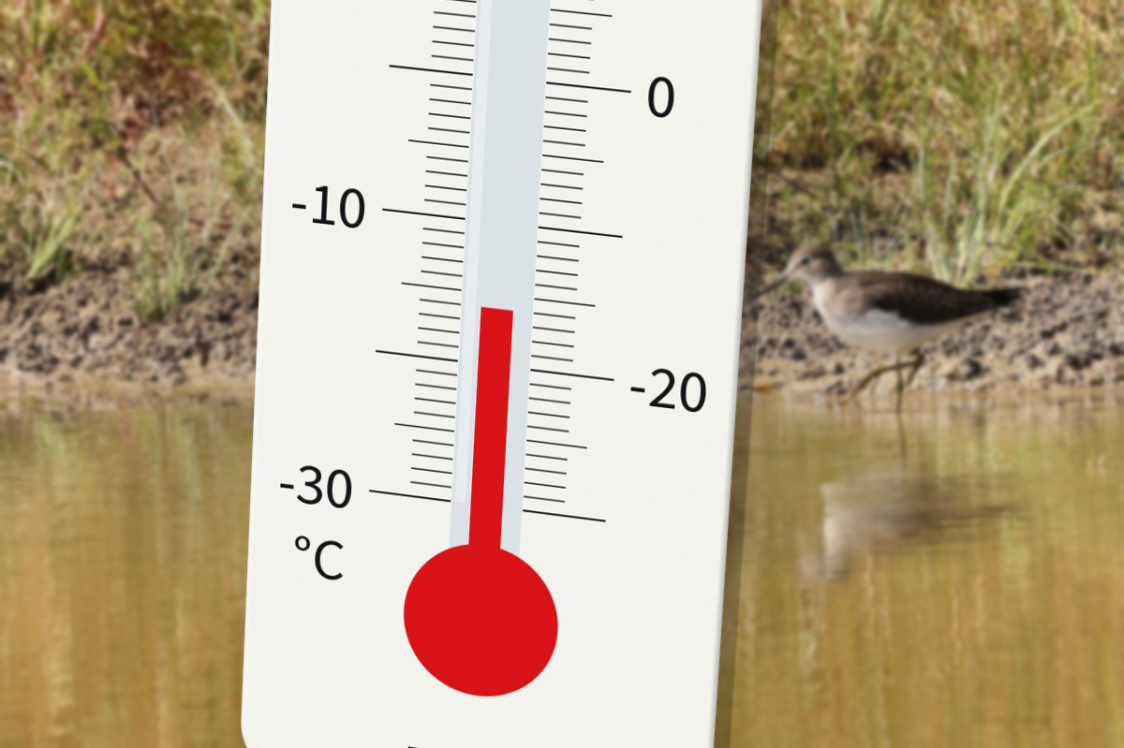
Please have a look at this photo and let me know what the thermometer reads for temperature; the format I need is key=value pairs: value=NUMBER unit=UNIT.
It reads value=-16 unit=°C
